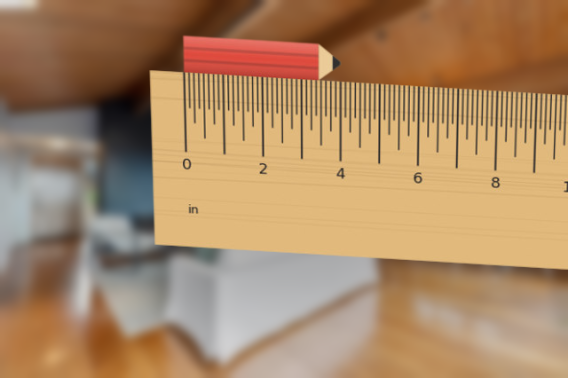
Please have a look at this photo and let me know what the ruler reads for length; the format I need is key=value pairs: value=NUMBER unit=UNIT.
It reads value=4 unit=in
